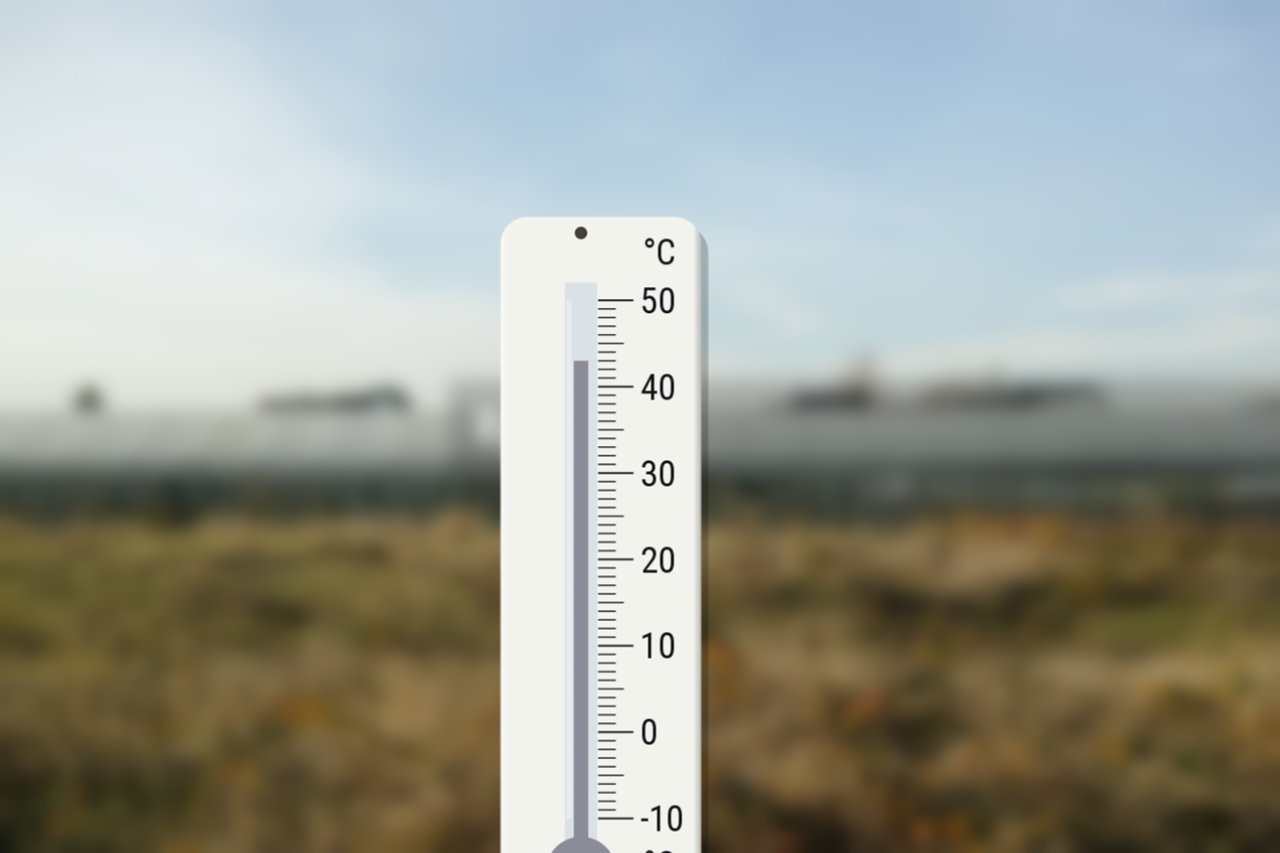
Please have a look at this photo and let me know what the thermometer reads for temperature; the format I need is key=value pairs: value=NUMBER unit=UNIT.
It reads value=43 unit=°C
